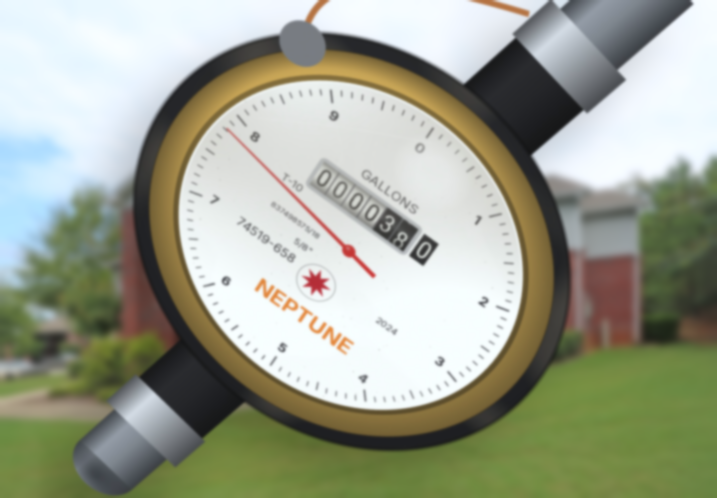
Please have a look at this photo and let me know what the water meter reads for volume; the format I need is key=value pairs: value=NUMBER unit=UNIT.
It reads value=377.8 unit=gal
